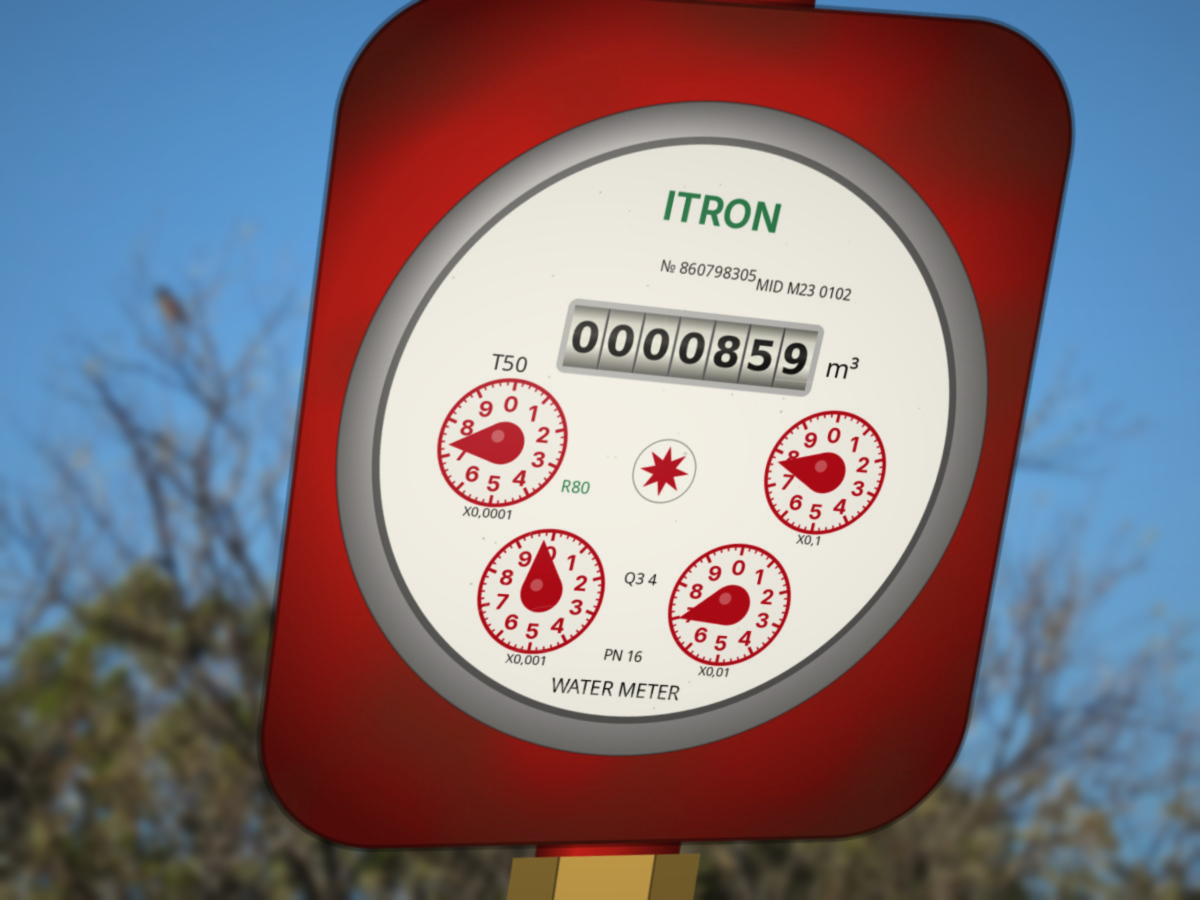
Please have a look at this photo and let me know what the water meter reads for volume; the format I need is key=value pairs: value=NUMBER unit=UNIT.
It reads value=859.7697 unit=m³
